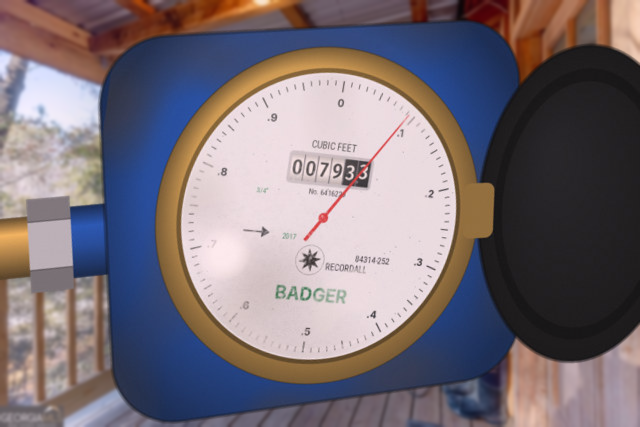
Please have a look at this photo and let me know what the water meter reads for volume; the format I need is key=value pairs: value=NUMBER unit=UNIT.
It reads value=7933.09 unit=ft³
